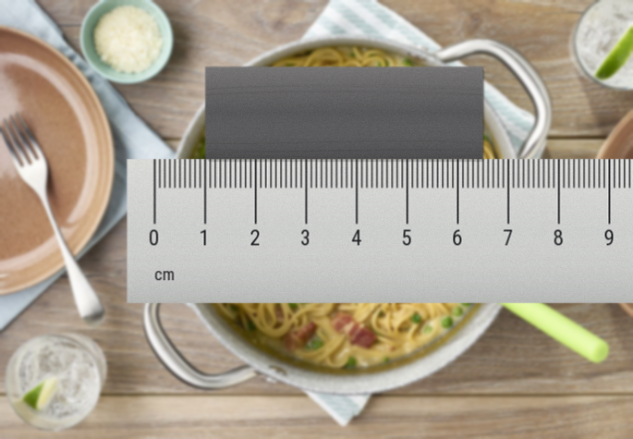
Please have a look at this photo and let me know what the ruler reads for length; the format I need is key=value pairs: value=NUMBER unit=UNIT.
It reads value=5.5 unit=cm
